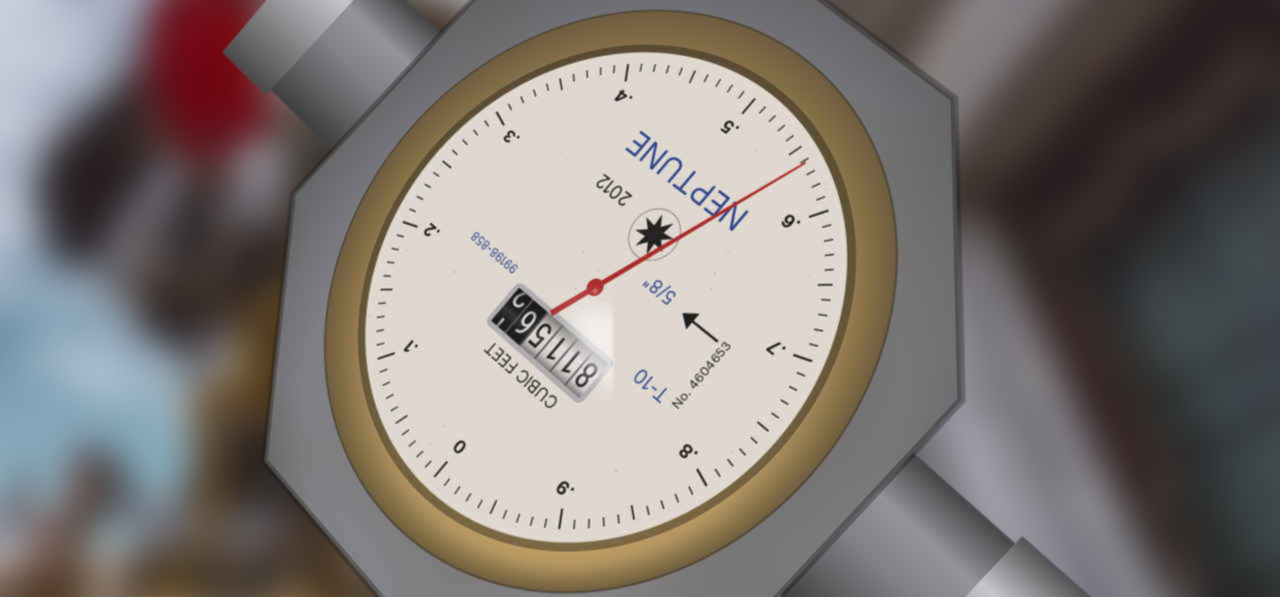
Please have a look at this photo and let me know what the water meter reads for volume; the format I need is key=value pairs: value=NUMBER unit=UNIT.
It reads value=811561.56 unit=ft³
